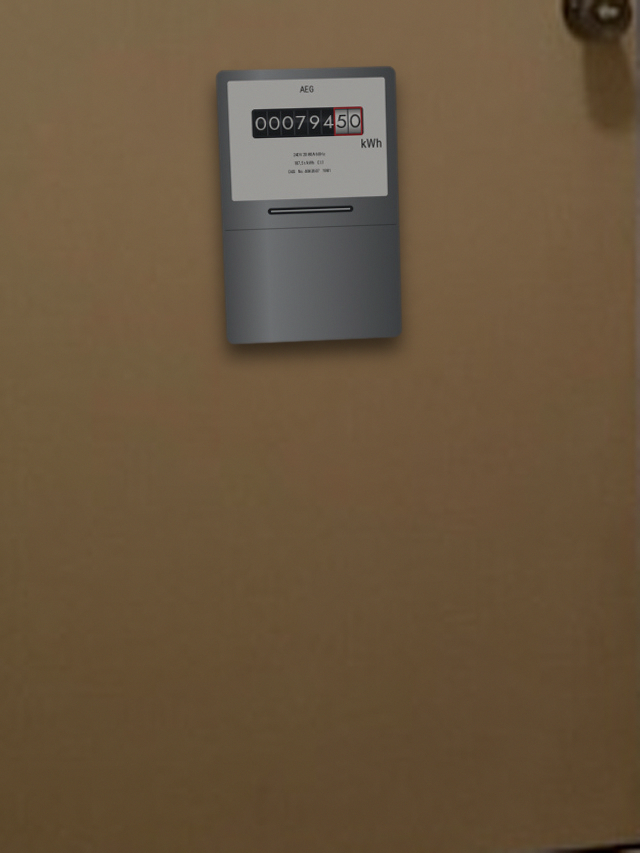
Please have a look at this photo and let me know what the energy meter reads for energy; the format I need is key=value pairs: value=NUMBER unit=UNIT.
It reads value=794.50 unit=kWh
